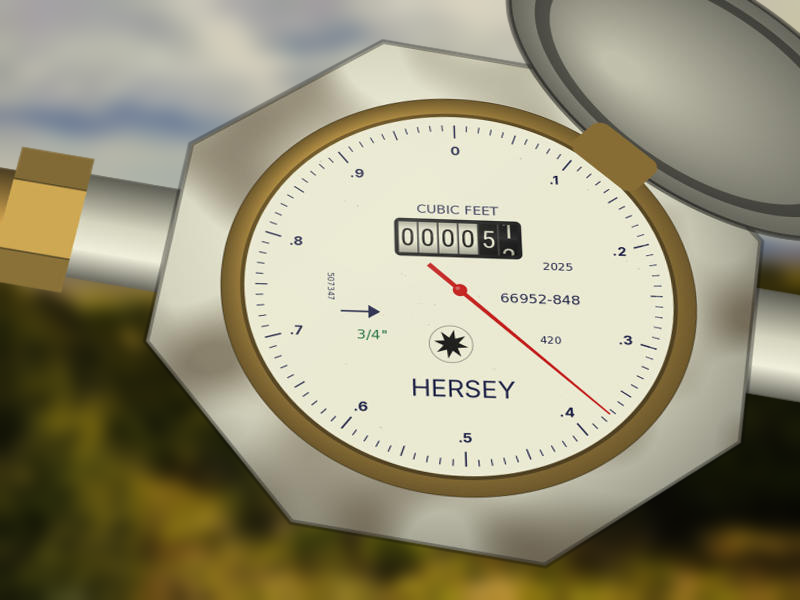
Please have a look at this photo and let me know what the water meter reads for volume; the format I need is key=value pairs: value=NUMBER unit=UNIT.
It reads value=51.37 unit=ft³
